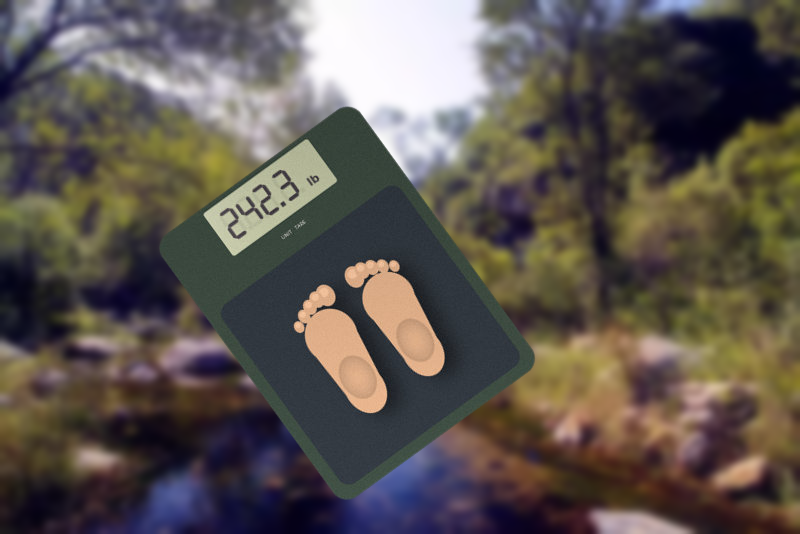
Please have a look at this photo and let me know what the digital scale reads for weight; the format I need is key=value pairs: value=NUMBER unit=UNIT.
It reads value=242.3 unit=lb
